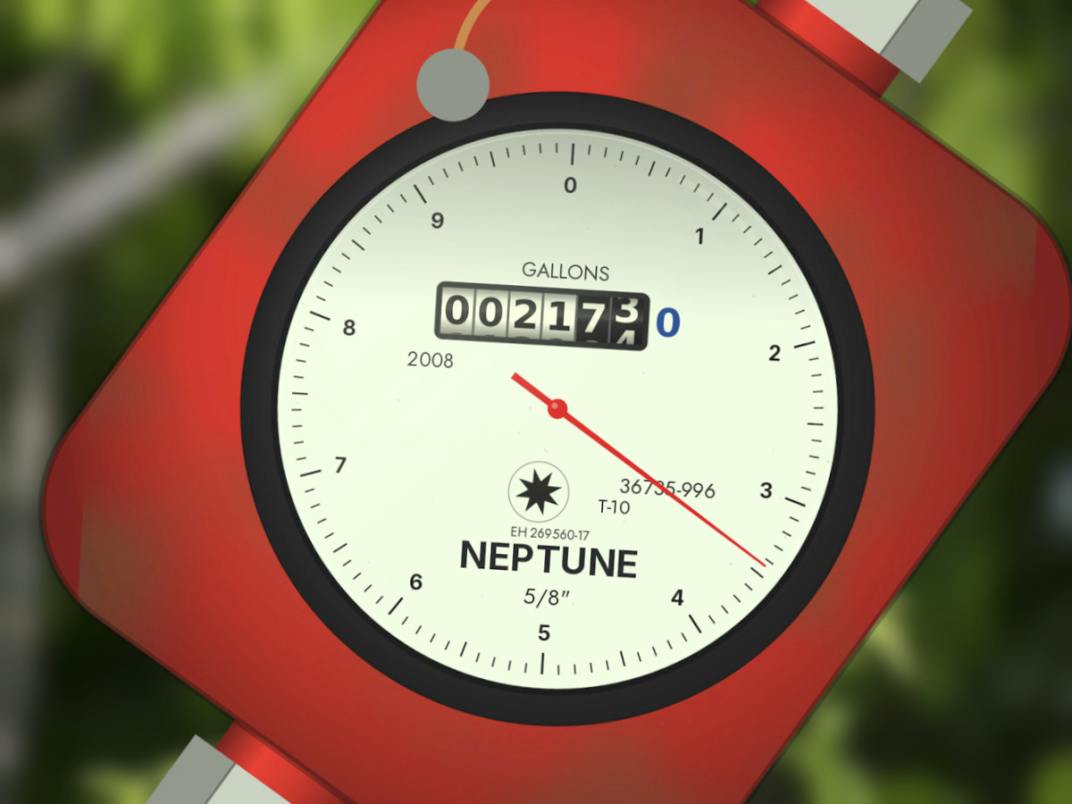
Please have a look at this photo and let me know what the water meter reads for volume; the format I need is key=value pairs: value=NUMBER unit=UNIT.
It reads value=21733.4 unit=gal
